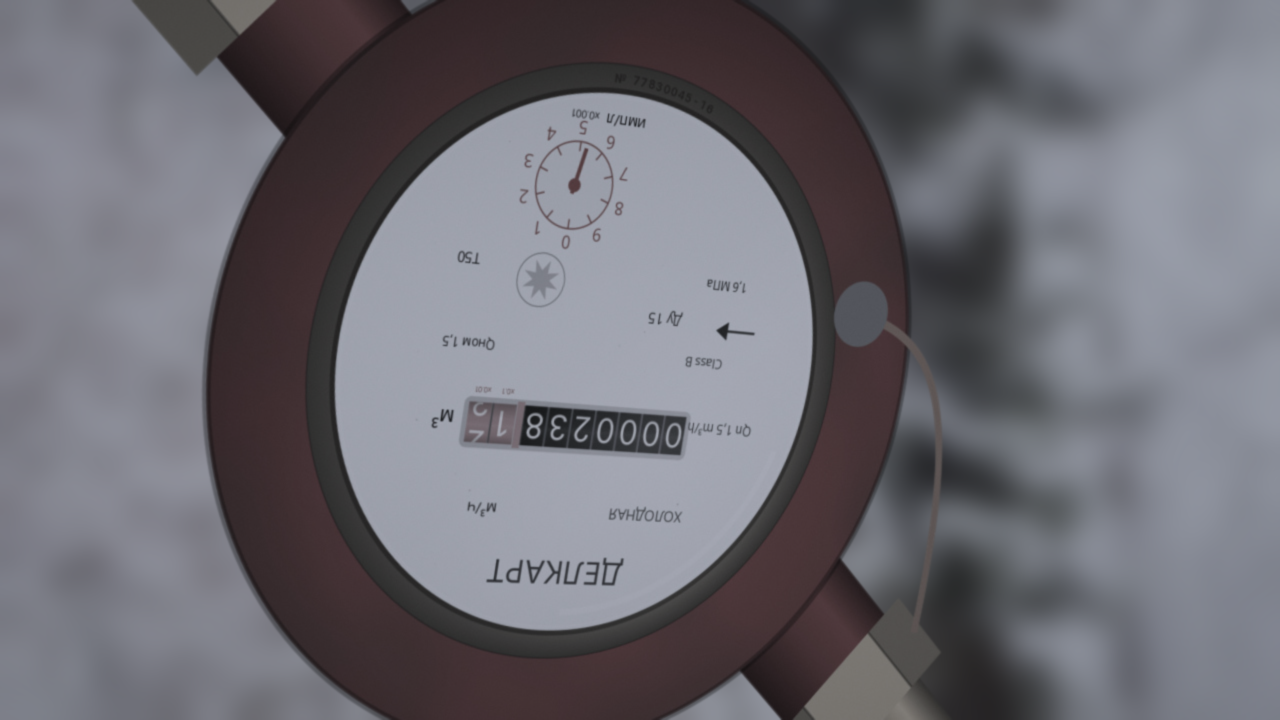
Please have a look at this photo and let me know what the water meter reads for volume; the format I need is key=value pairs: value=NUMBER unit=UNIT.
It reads value=238.125 unit=m³
